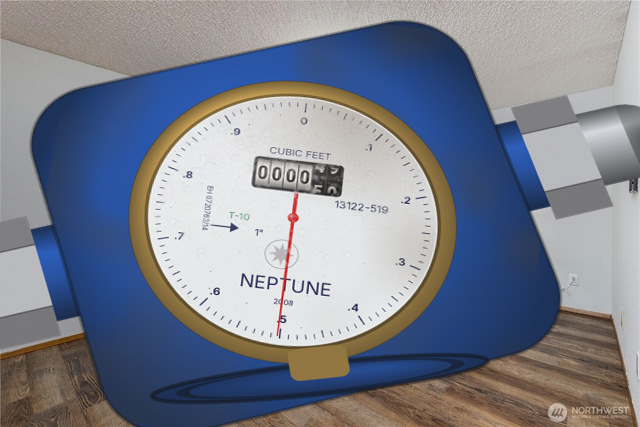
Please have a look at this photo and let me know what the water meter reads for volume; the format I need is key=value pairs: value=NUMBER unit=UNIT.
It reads value=49.50 unit=ft³
